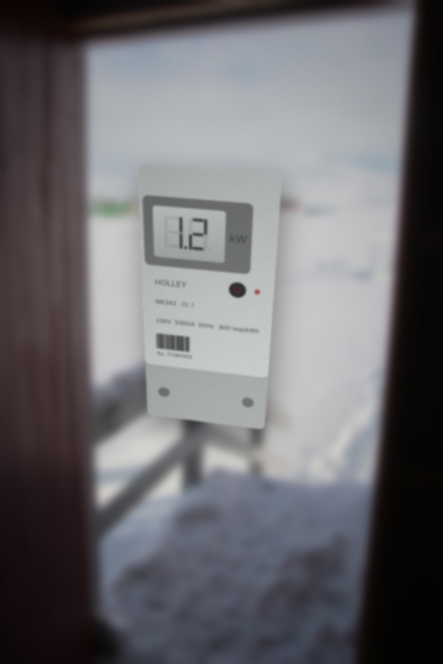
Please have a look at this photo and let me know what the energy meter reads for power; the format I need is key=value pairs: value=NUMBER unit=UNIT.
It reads value=1.2 unit=kW
